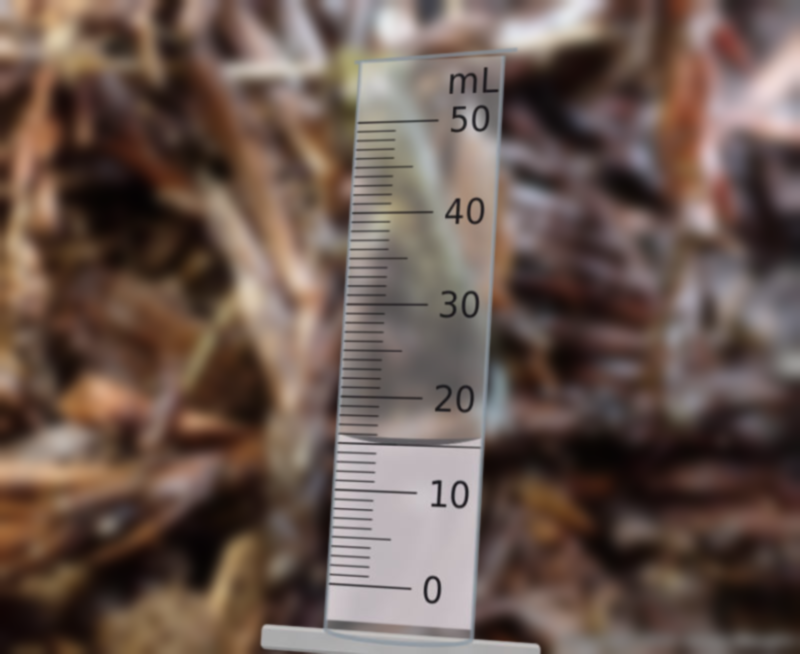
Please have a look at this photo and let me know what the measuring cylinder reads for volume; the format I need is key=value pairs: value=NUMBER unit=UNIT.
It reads value=15 unit=mL
